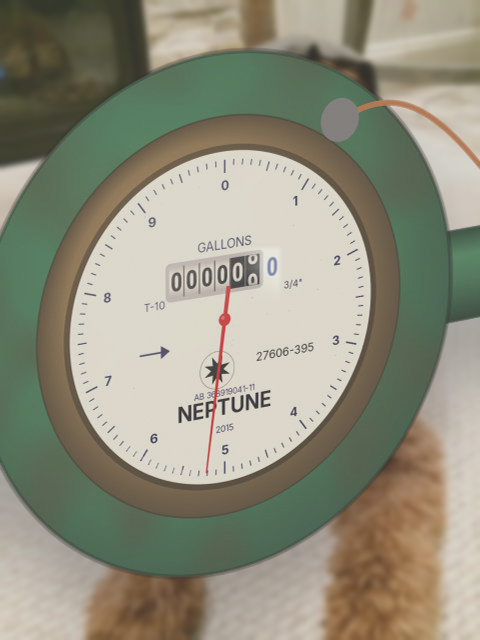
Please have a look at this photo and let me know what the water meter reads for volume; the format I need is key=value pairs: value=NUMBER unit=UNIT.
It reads value=85.2 unit=gal
